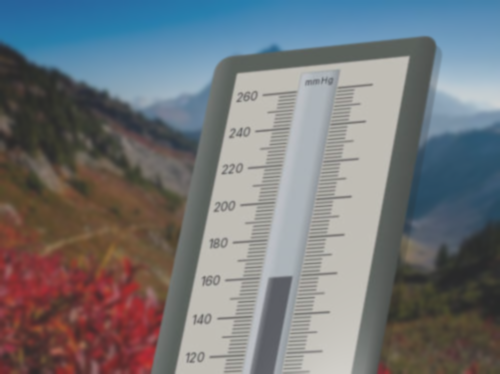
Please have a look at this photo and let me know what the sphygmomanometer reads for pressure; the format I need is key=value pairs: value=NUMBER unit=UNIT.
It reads value=160 unit=mmHg
